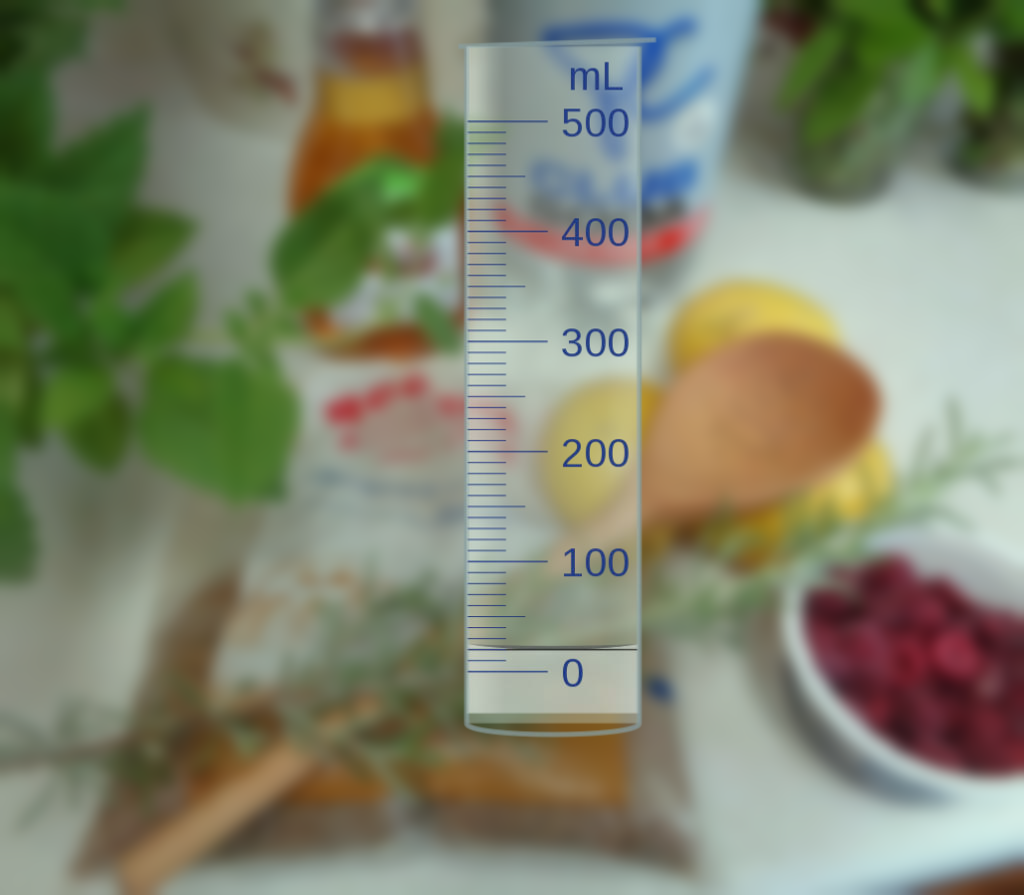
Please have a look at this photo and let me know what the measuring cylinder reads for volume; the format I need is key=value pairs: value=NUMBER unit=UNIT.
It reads value=20 unit=mL
